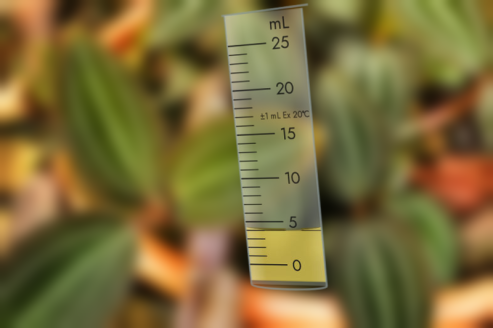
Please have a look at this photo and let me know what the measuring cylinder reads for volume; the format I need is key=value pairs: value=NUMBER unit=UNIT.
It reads value=4 unit=mL
